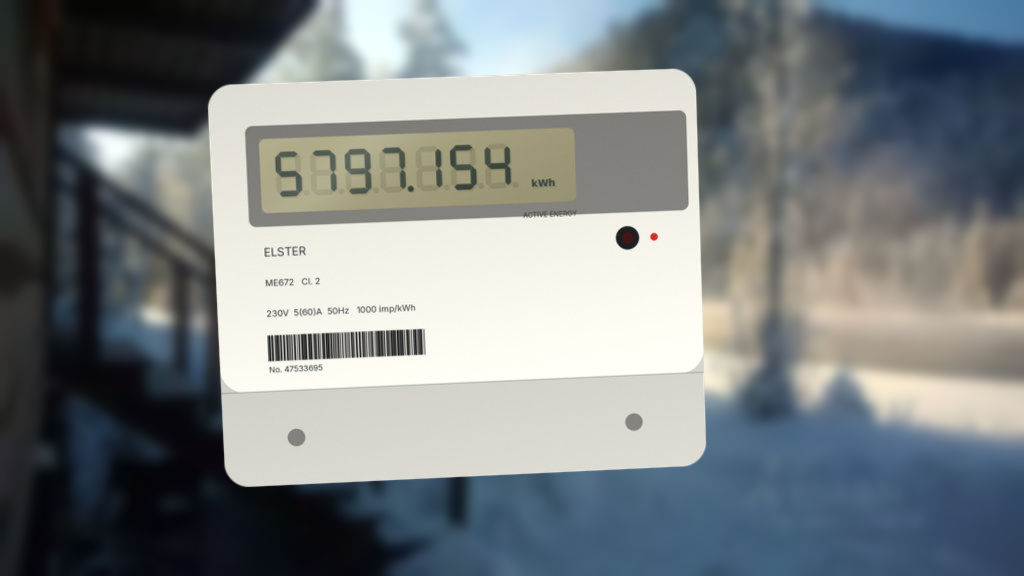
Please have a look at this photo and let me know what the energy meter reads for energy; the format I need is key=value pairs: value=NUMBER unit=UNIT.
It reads value=5797.154 unit=kWh
